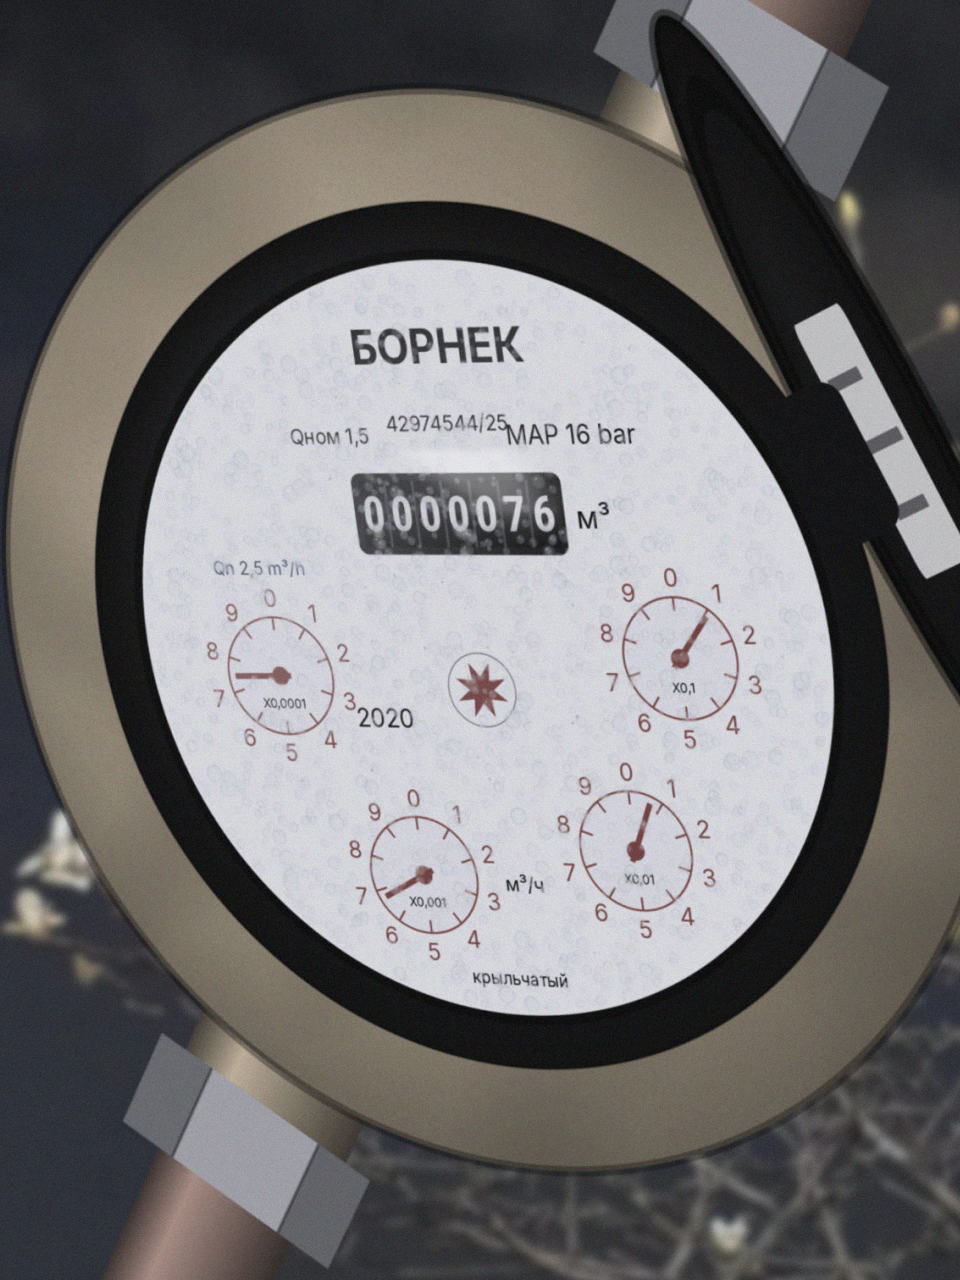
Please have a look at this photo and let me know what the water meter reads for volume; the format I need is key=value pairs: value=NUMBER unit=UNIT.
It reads value=76.1067 unit=m³
